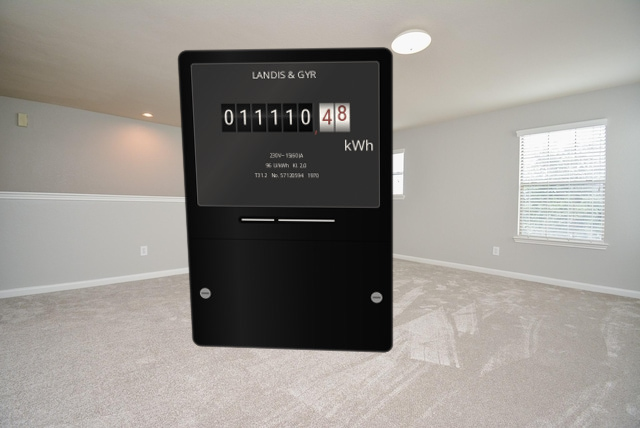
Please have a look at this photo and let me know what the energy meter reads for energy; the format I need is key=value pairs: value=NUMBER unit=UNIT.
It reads value=11110.48 unit=kWh
